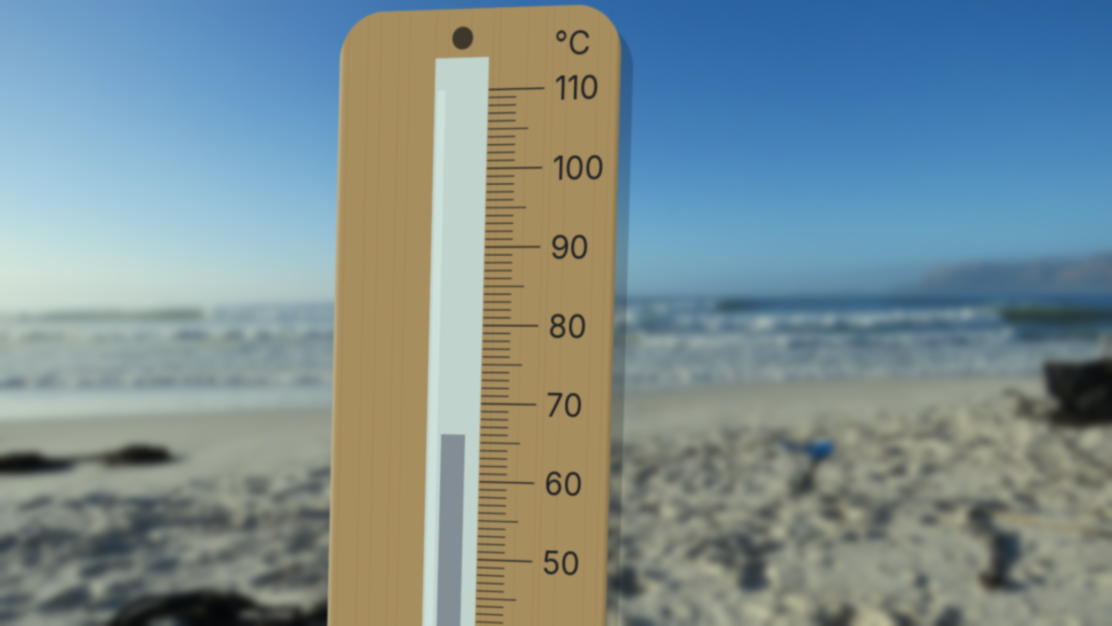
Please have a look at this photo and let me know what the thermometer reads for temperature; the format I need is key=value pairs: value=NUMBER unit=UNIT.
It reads value=66 unit=°C
